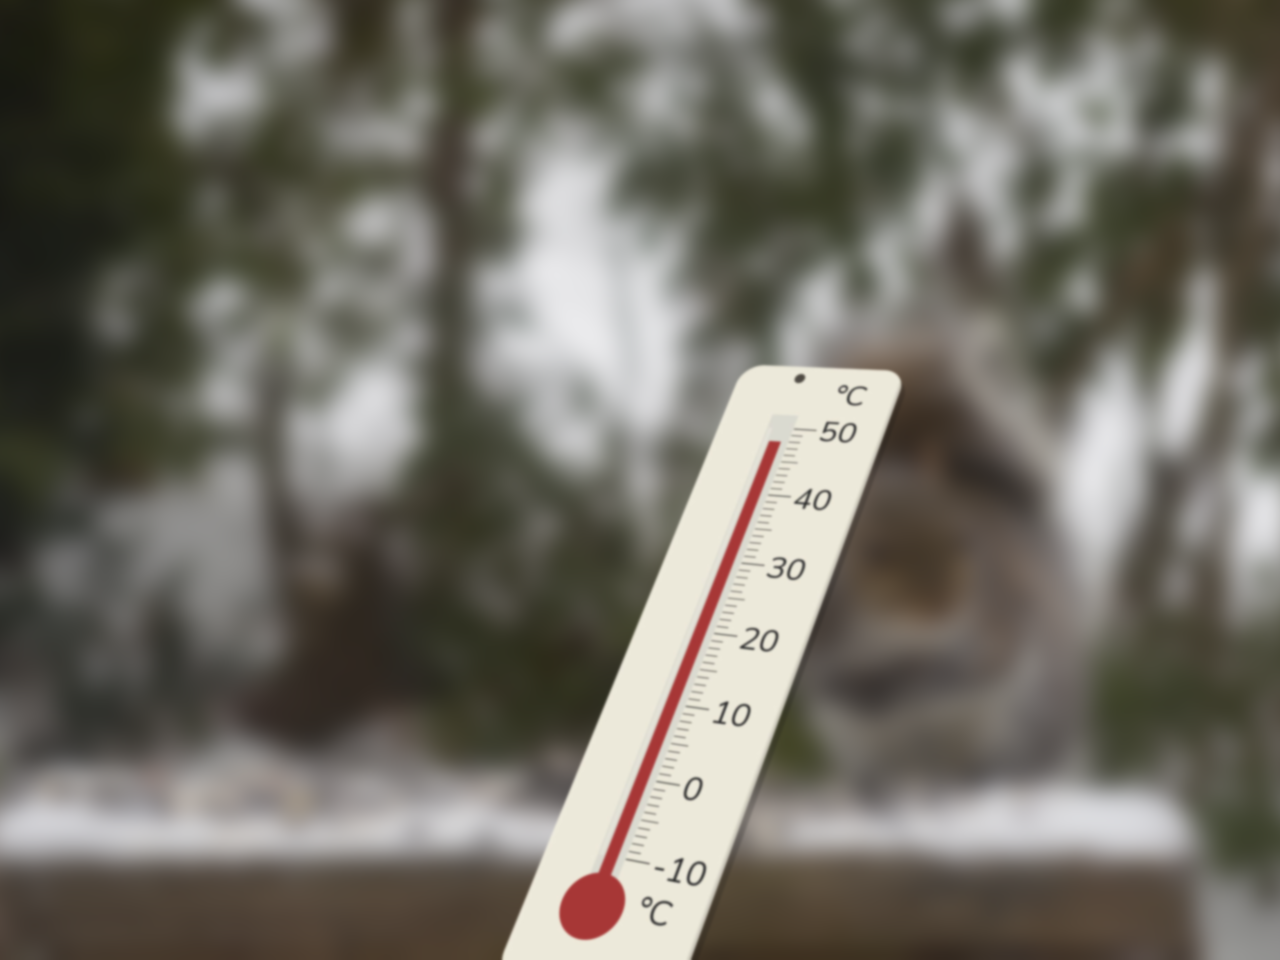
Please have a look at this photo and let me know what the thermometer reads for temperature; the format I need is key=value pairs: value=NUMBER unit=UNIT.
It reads value=48 unit=°C
